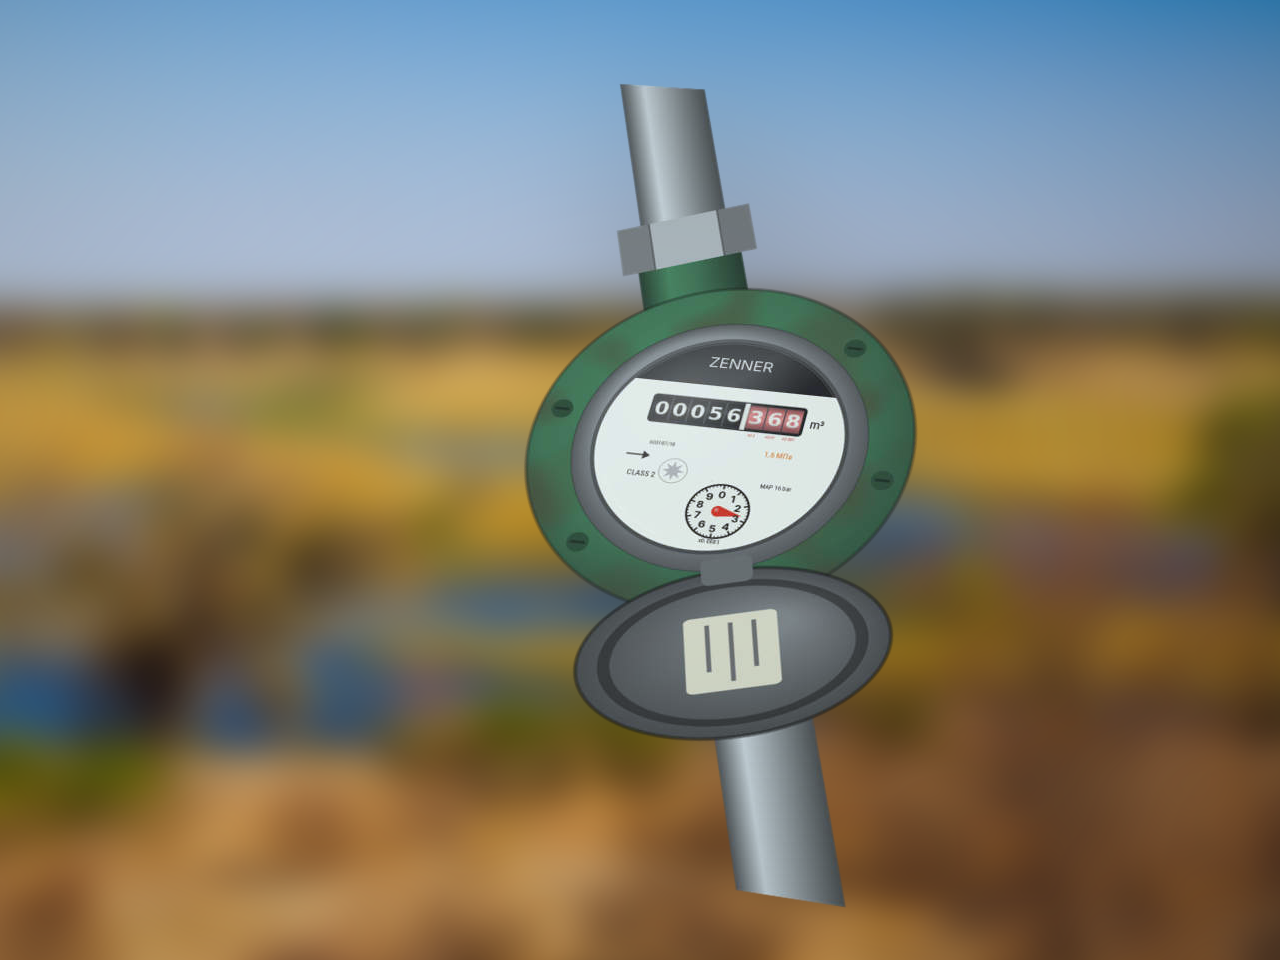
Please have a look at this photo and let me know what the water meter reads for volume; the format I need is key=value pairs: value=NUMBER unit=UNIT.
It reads value=56.3682 unit=m³
